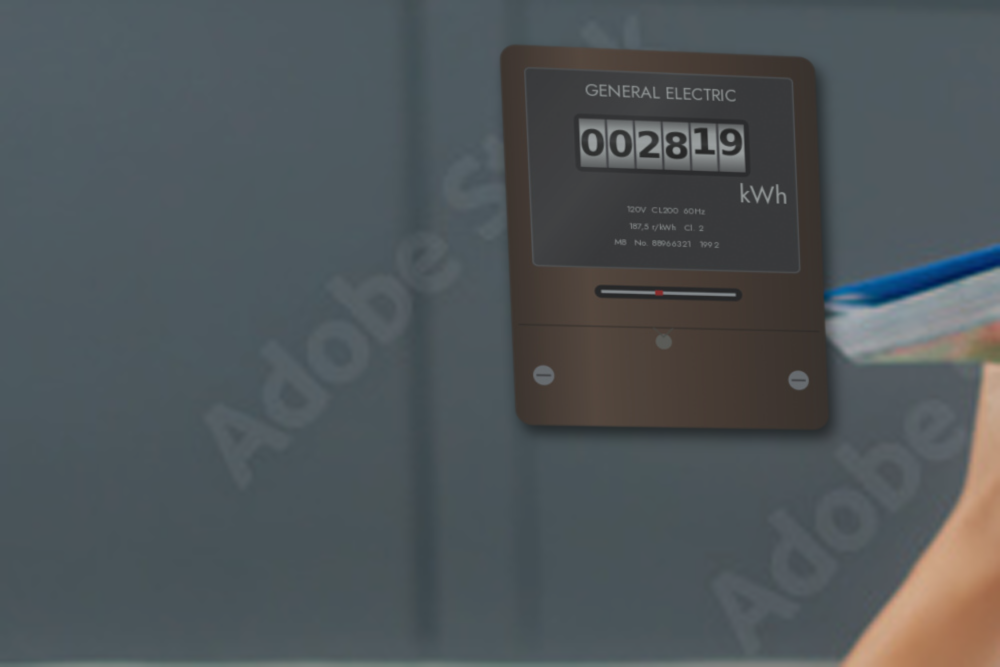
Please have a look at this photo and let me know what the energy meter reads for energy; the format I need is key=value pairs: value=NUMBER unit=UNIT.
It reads value=2819 unit=kWh
